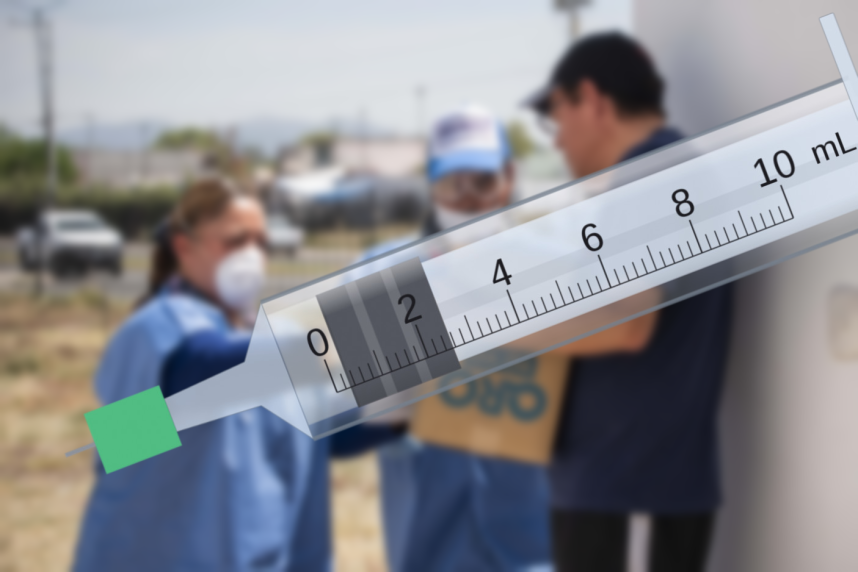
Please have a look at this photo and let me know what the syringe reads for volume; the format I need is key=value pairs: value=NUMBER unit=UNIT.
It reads value=0.3 unit=mL
